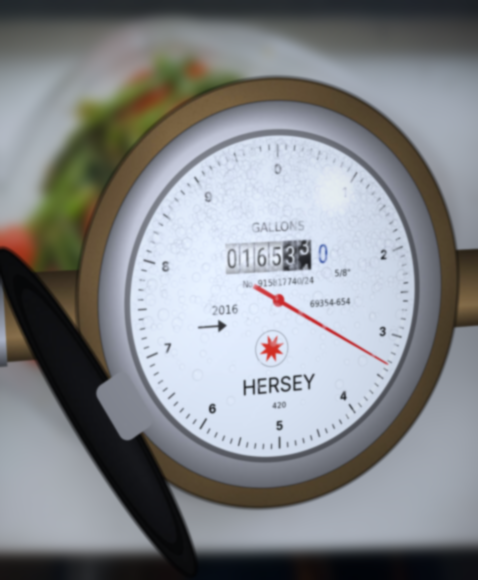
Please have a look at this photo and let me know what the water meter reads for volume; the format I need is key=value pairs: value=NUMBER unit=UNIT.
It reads value=165333.3 unit=gal
